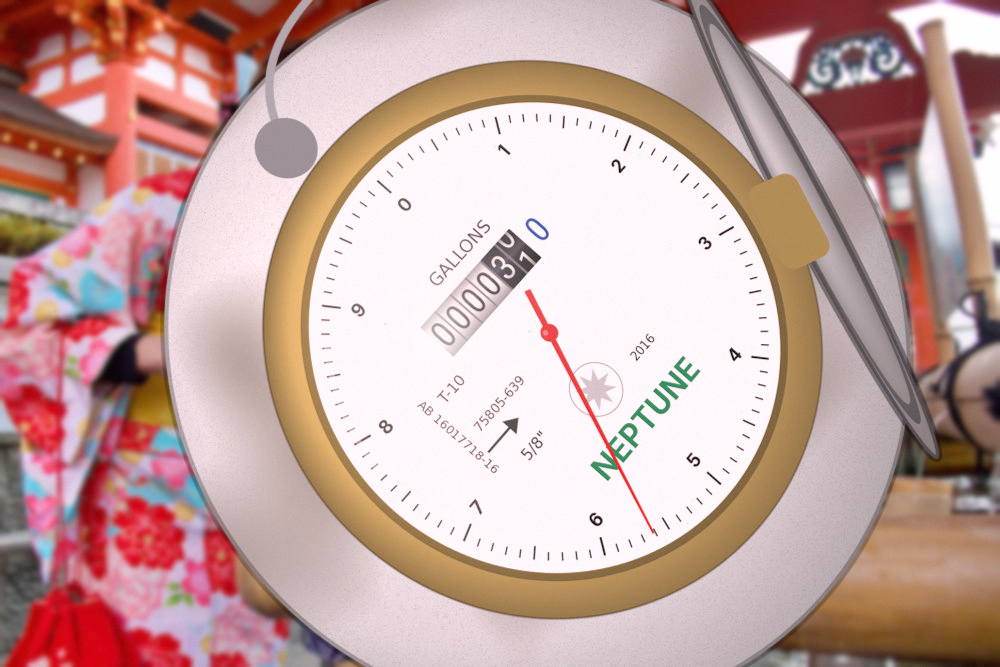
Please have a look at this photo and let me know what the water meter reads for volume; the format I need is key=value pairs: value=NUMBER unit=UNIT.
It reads value=305.6 unit=gal
